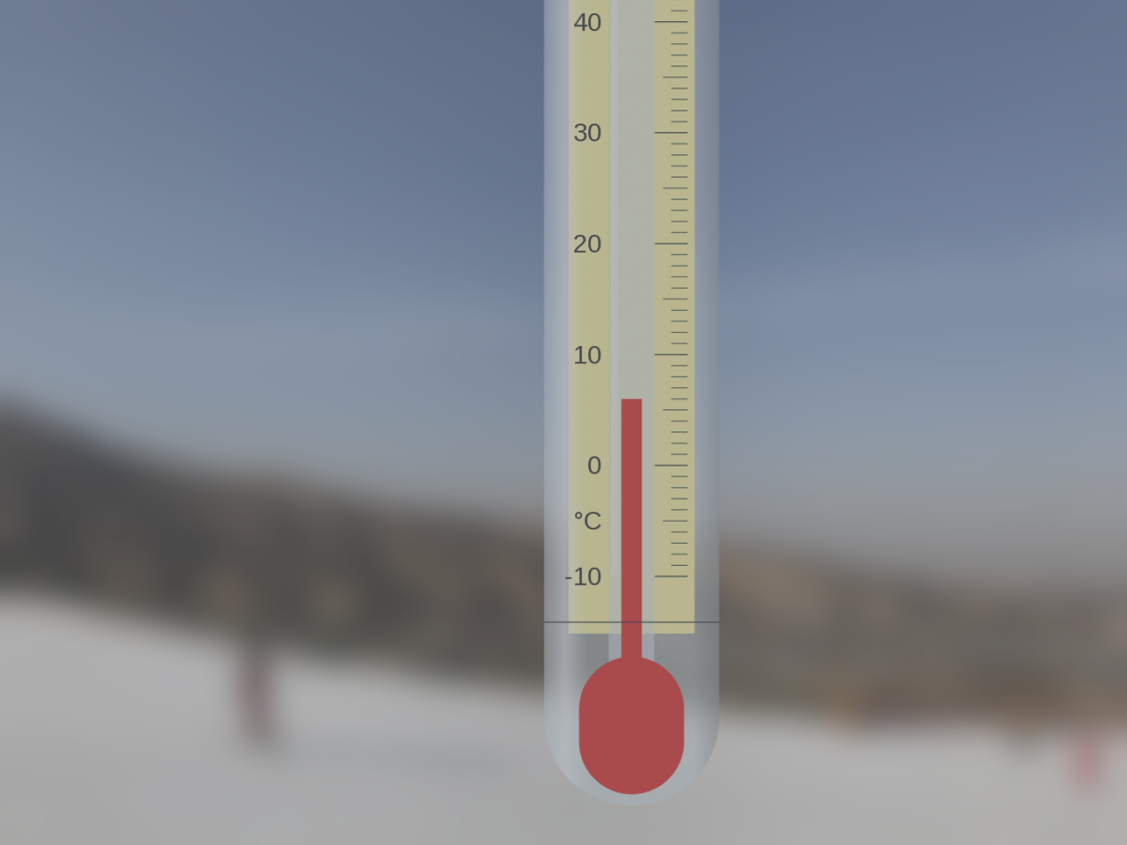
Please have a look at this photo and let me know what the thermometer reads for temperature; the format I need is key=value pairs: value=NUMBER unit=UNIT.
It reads value=6 unit=°C
